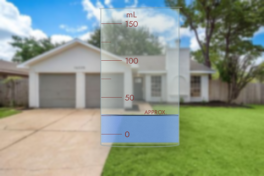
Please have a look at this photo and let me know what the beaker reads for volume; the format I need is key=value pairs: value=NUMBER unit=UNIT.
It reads value=25 unit=mL
